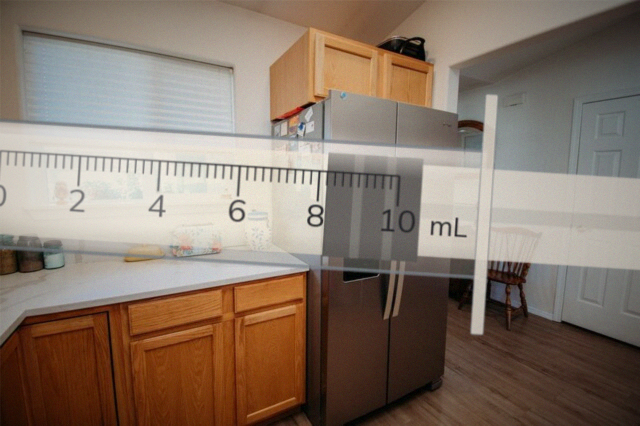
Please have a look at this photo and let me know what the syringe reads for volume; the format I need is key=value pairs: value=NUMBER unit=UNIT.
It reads value=8.2 unit=mL
